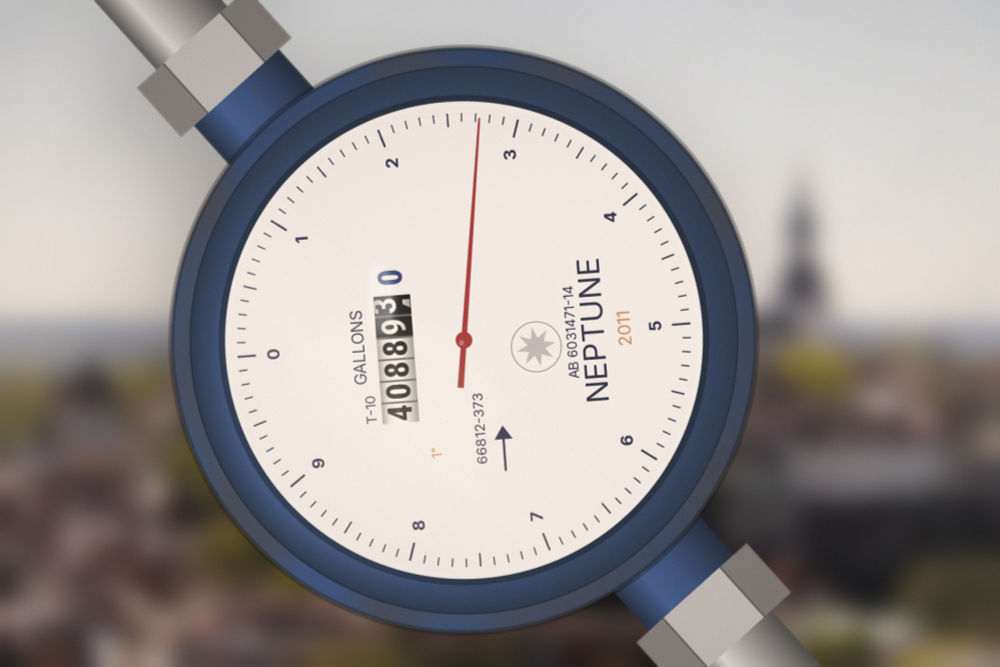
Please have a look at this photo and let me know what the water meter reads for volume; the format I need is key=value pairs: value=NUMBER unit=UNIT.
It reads value=4088932.7 unit=gal
